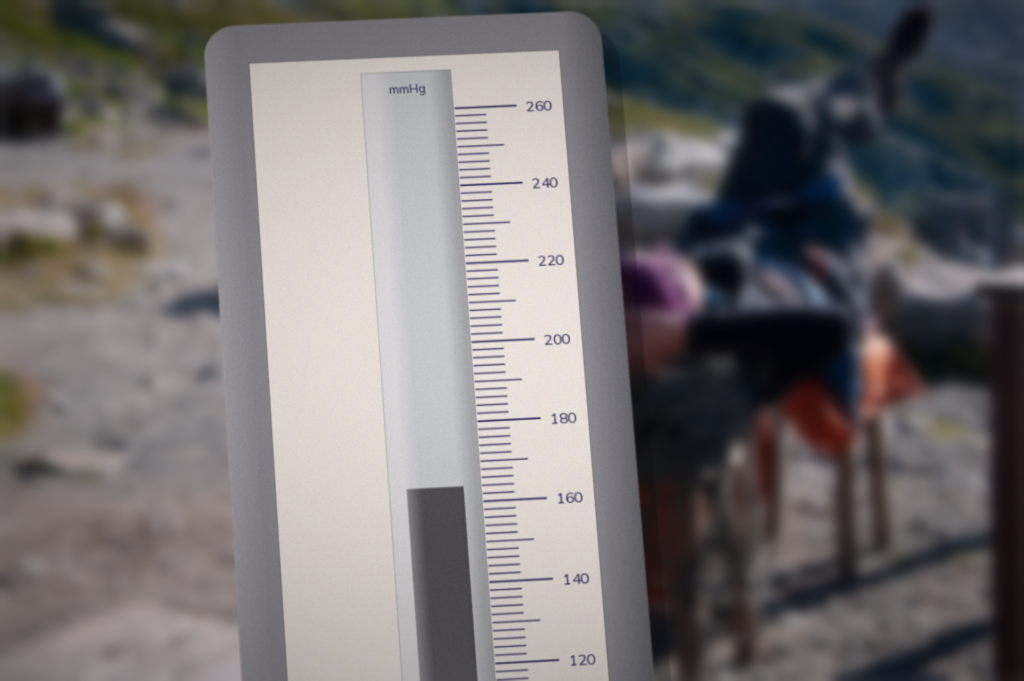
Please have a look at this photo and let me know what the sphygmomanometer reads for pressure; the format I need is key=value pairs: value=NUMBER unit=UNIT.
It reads value=164 unit=mmHg
